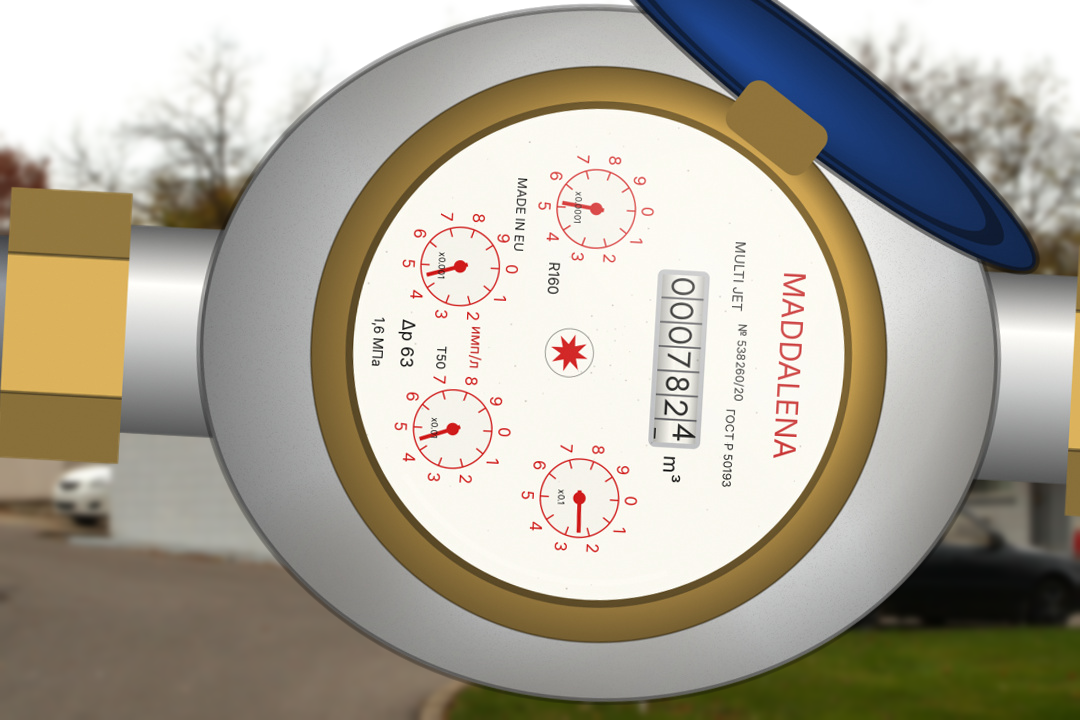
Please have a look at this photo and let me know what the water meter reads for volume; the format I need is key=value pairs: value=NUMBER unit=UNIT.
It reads value=7824.2445 unit=m³
